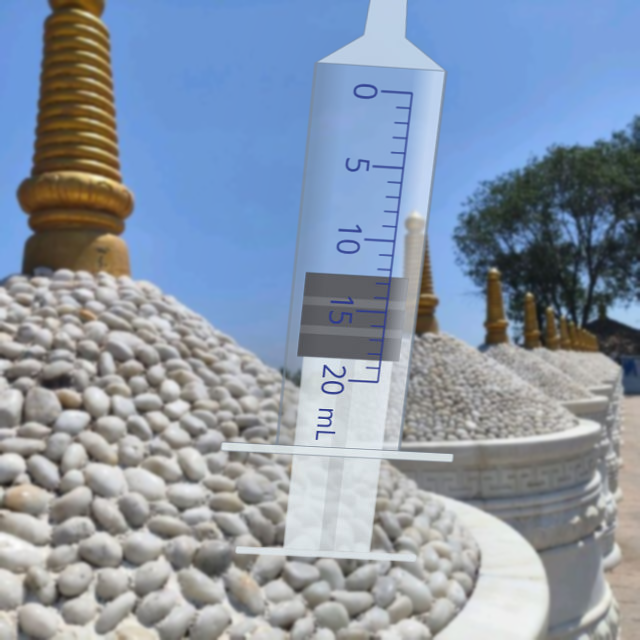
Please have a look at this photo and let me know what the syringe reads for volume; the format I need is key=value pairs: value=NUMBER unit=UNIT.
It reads value=12.5 unit=mL
